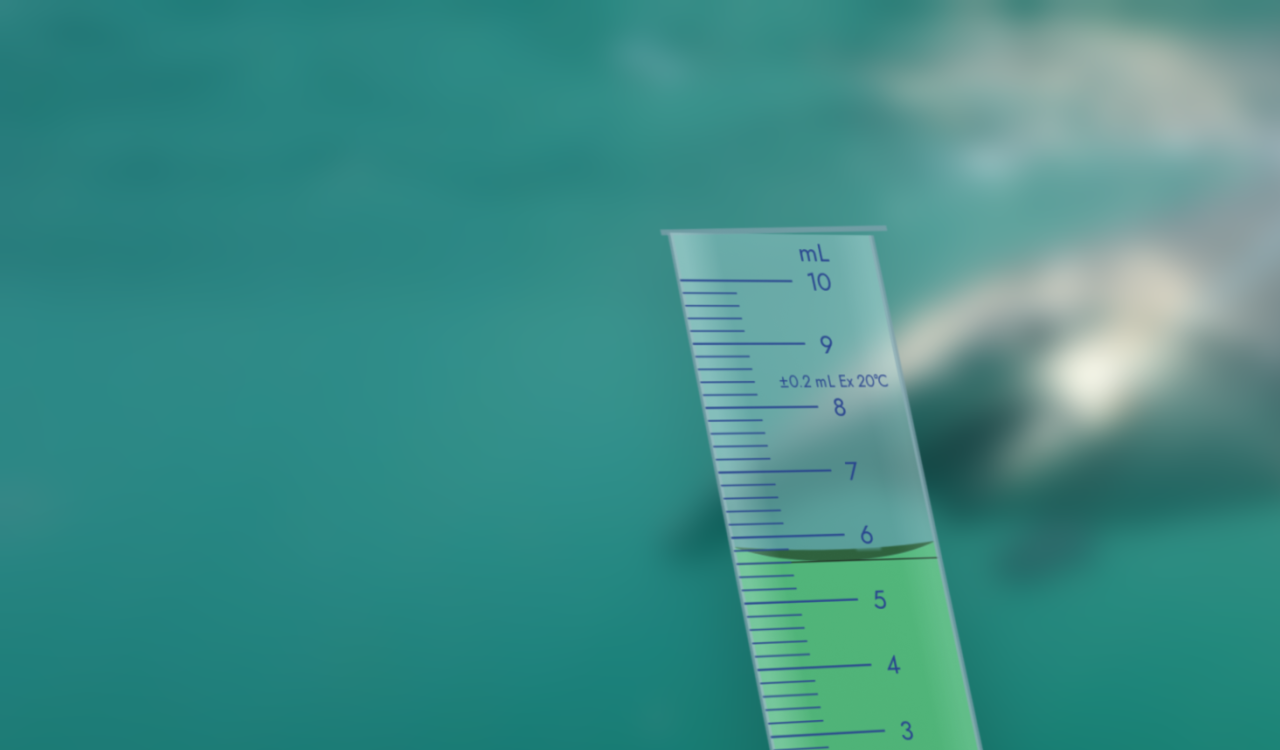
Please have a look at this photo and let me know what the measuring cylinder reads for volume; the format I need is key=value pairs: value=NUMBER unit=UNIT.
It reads value=5.6 unit=mL
